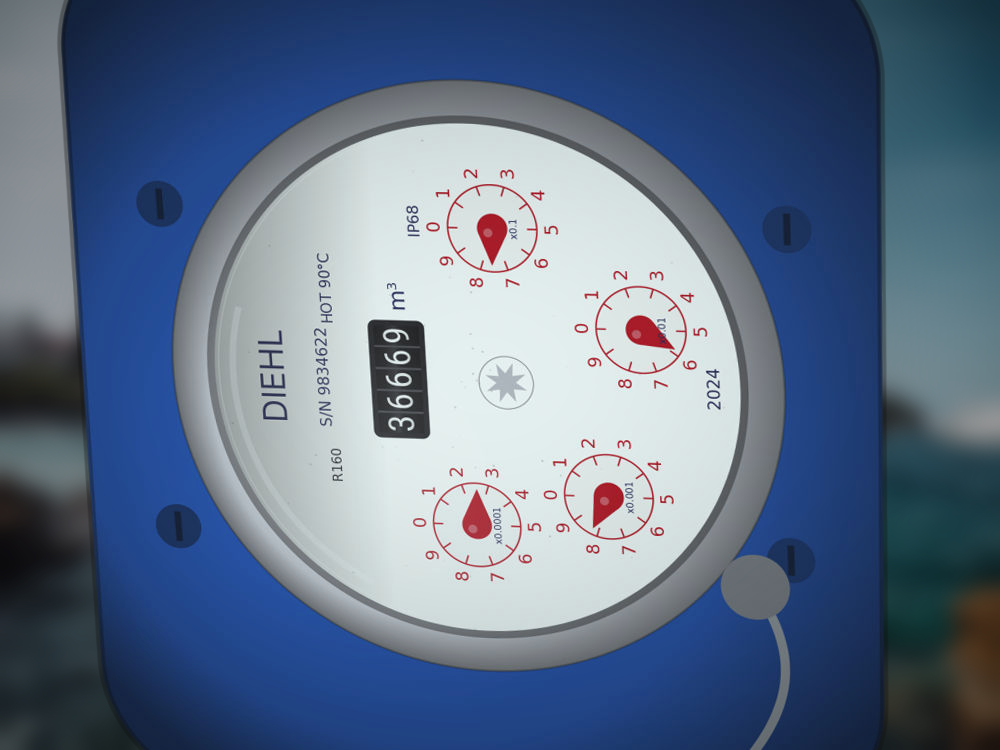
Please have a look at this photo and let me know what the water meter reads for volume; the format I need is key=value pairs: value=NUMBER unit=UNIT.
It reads value=36669.7582 unit=m³
